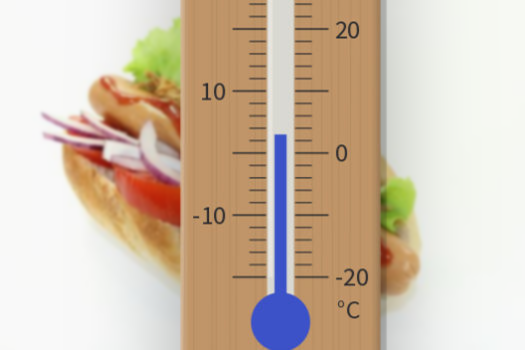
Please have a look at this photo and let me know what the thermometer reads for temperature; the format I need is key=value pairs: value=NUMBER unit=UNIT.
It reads value=3 unit=°C
